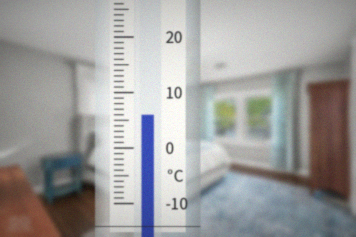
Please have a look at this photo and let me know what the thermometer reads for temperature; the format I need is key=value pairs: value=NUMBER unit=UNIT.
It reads value=6 unit=°C
